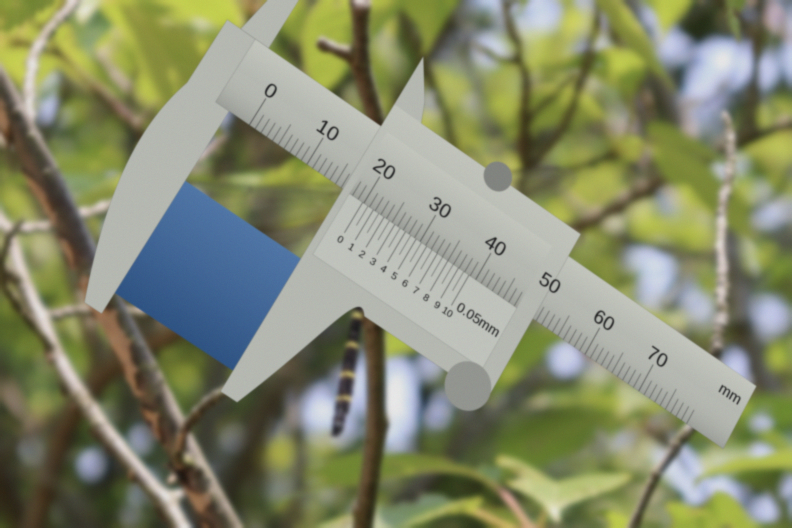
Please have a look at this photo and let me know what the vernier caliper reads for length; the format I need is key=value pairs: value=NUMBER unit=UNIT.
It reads value=19.8 unit=mm
